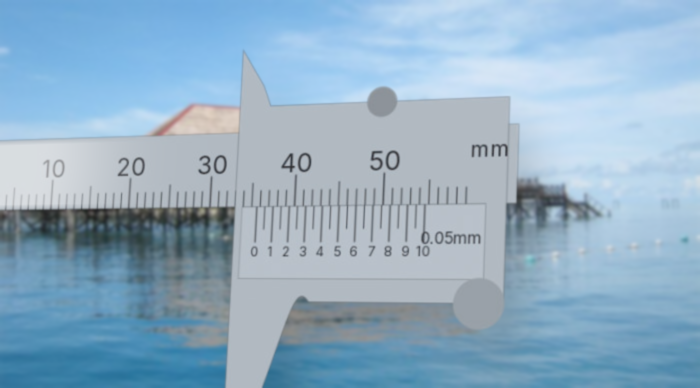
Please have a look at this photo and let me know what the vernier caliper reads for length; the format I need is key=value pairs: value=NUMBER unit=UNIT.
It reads value=35.6 unit=mm
